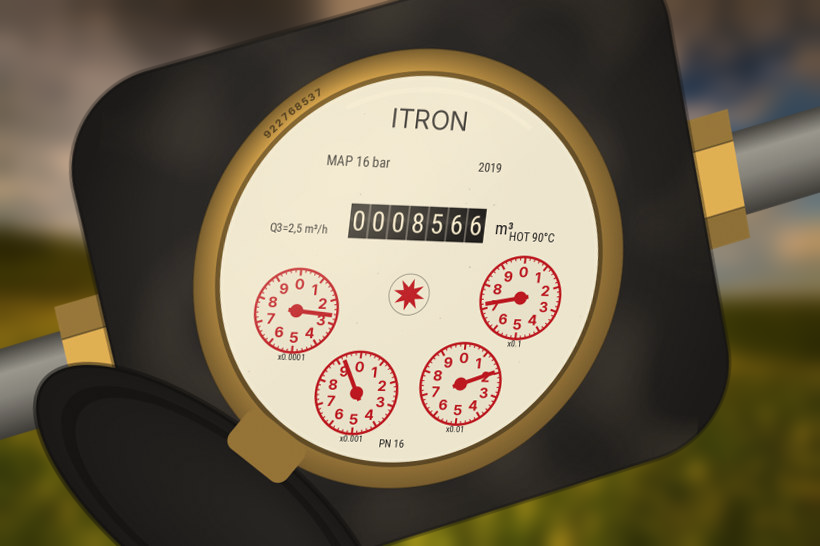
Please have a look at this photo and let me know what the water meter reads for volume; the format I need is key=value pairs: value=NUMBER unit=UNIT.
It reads value=8566.7192 unit=m³
